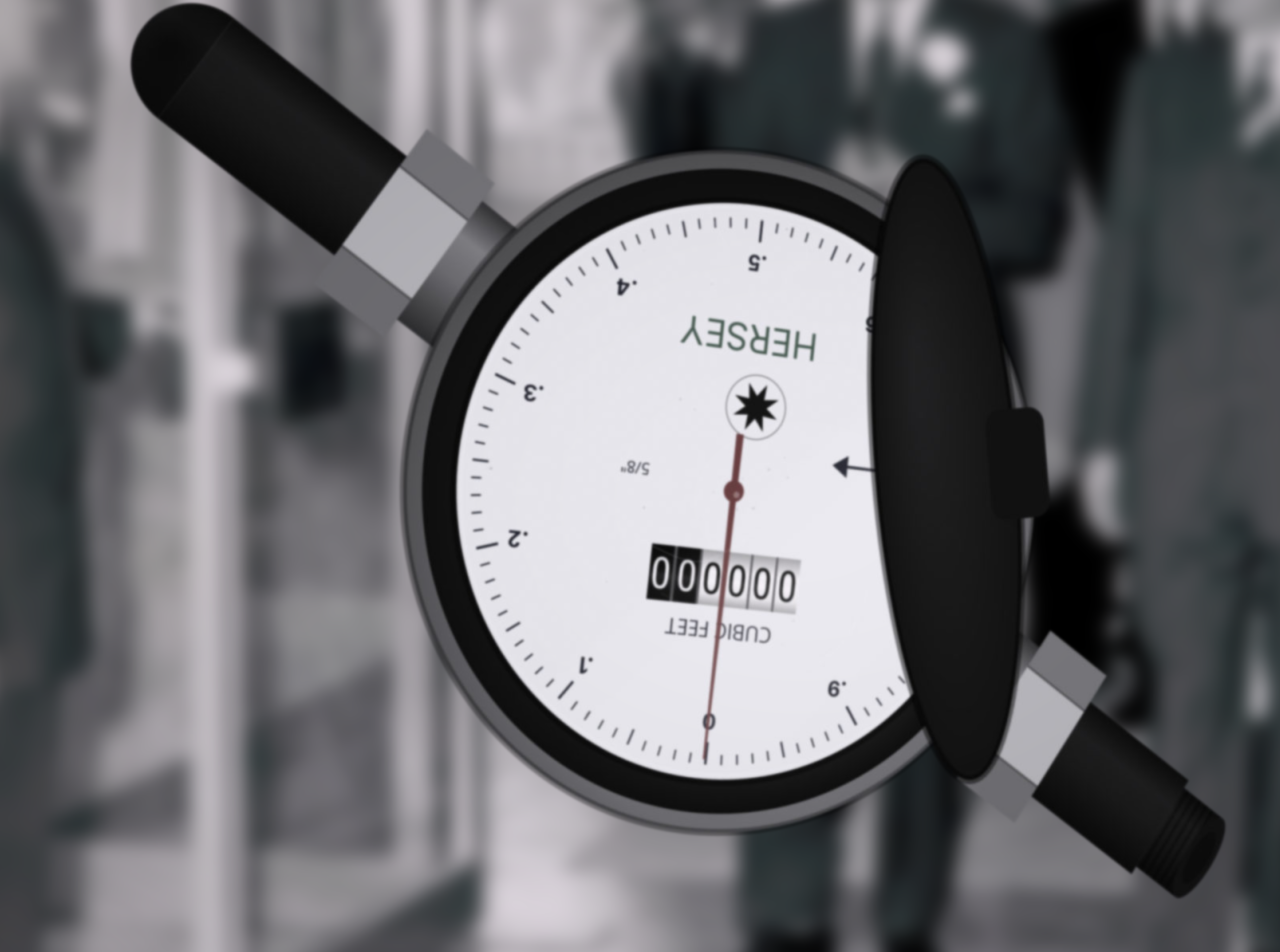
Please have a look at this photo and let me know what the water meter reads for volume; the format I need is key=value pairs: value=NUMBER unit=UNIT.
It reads value=0.00 unit=ft³
